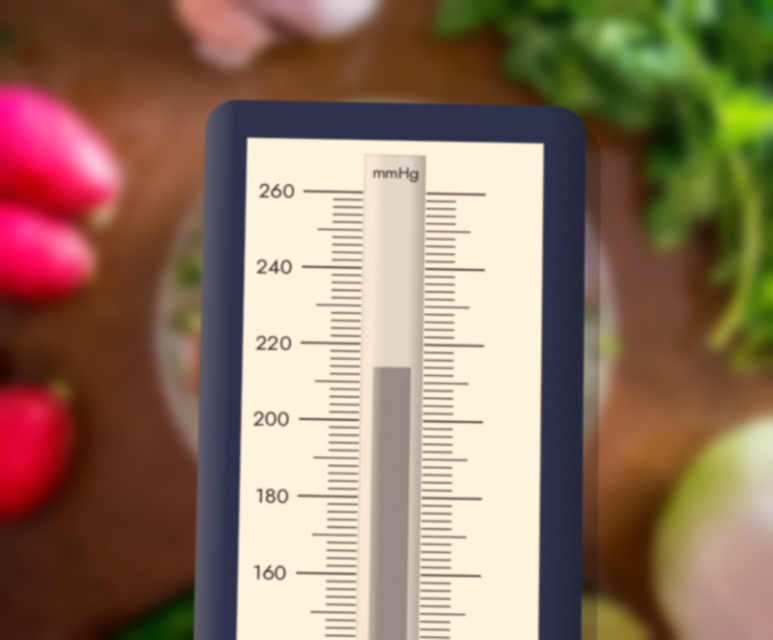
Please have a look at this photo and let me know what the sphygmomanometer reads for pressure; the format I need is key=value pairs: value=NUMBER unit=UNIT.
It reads value=214 unit=mmHg
